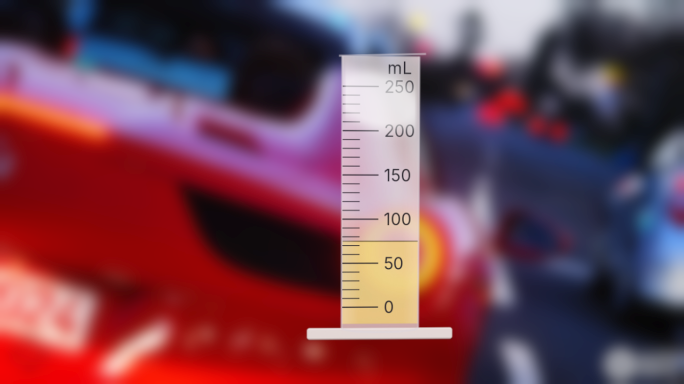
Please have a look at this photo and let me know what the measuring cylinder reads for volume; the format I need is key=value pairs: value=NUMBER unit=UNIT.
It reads value=75 unit=mL
